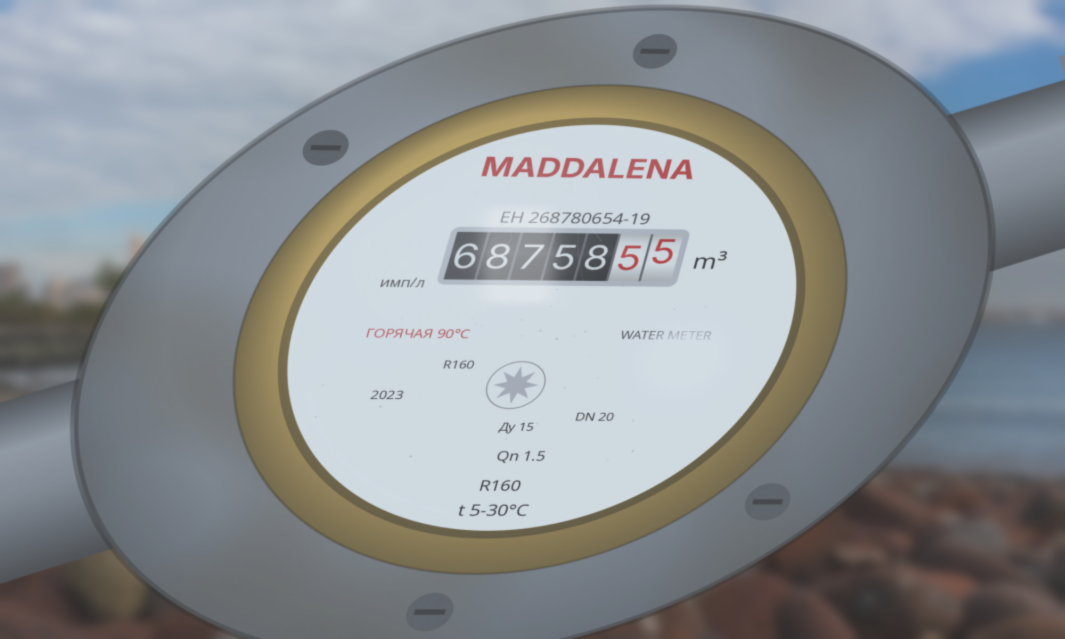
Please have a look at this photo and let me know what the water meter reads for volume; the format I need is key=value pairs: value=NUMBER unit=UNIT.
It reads value=68758.55 unit=m³
